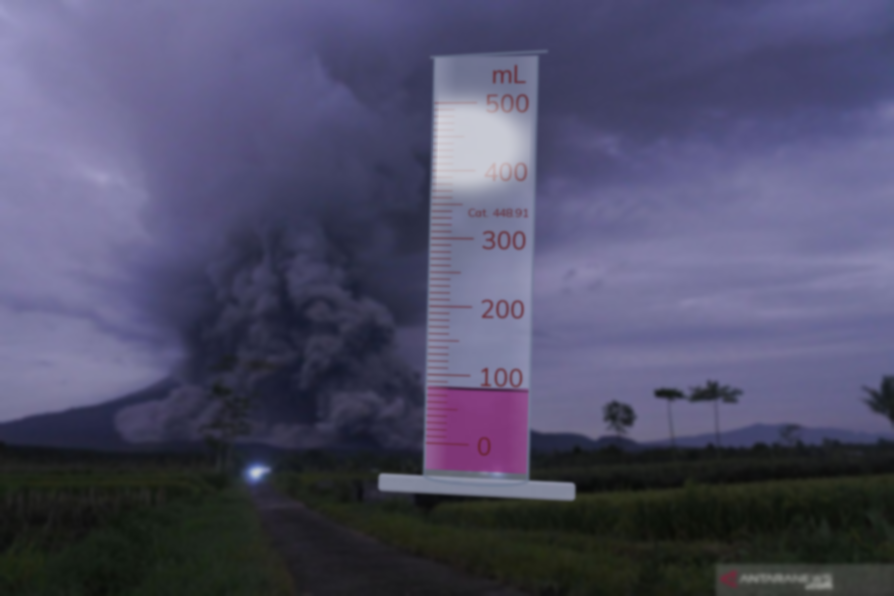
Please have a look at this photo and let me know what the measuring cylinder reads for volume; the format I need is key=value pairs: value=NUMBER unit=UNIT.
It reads value=80 unit=mL
